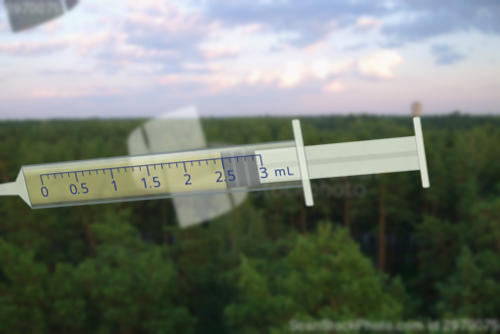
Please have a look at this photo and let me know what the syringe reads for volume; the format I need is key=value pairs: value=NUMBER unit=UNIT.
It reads value=2.5 unit=mL
